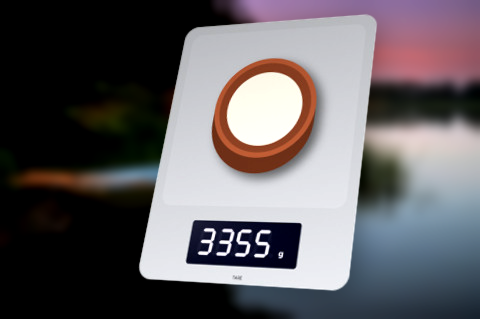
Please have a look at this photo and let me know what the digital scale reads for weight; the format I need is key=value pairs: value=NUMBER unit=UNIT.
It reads value=3355 unit=g
